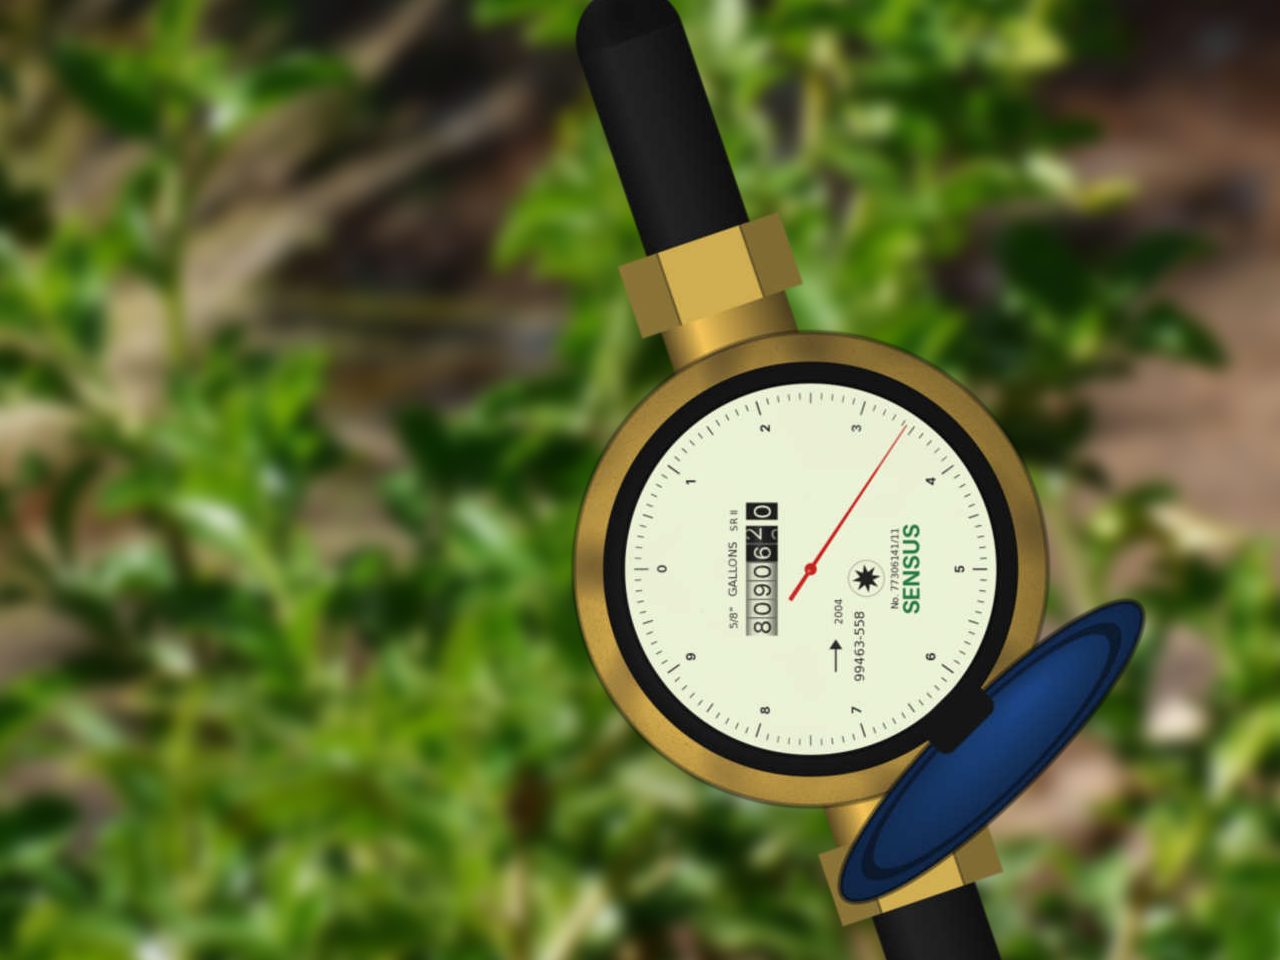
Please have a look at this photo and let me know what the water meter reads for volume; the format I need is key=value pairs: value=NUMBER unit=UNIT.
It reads value=8090623.4 unit=gal
